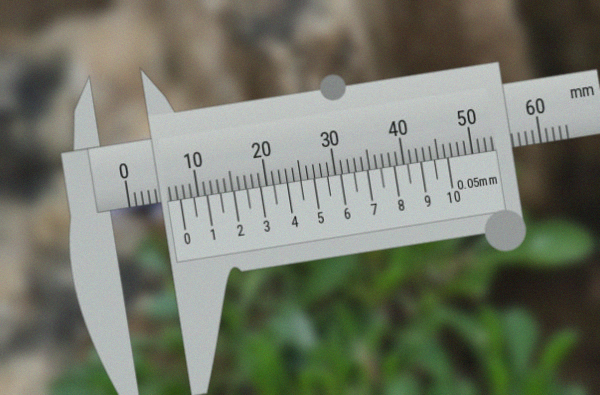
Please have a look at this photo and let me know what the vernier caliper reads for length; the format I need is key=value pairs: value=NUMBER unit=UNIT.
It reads value=7.4 unit=mm
